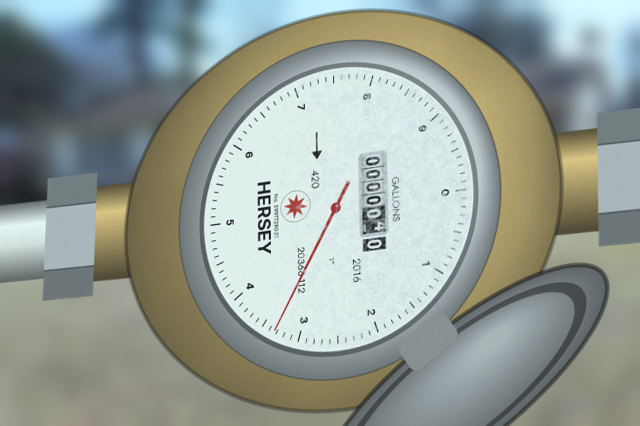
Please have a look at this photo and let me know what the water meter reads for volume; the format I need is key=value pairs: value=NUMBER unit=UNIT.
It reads value=43.3 unit=gal
